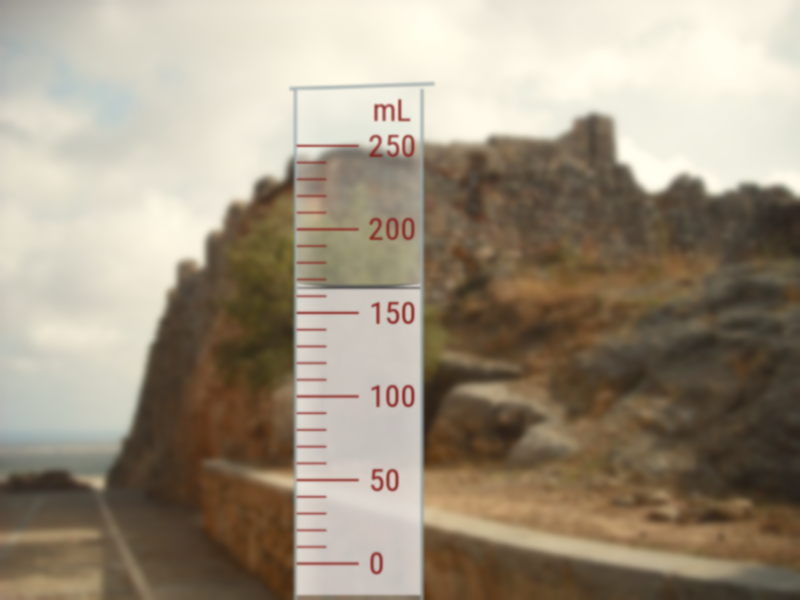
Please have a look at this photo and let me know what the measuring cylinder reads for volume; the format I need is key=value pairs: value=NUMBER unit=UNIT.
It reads value=165 unit=mL
